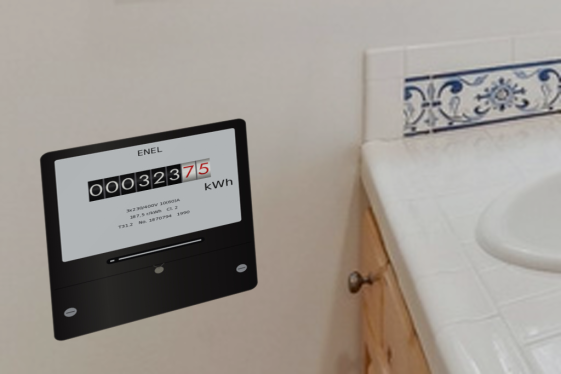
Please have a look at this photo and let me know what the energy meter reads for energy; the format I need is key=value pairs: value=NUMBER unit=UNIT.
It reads value=323.75 unit=kWh
